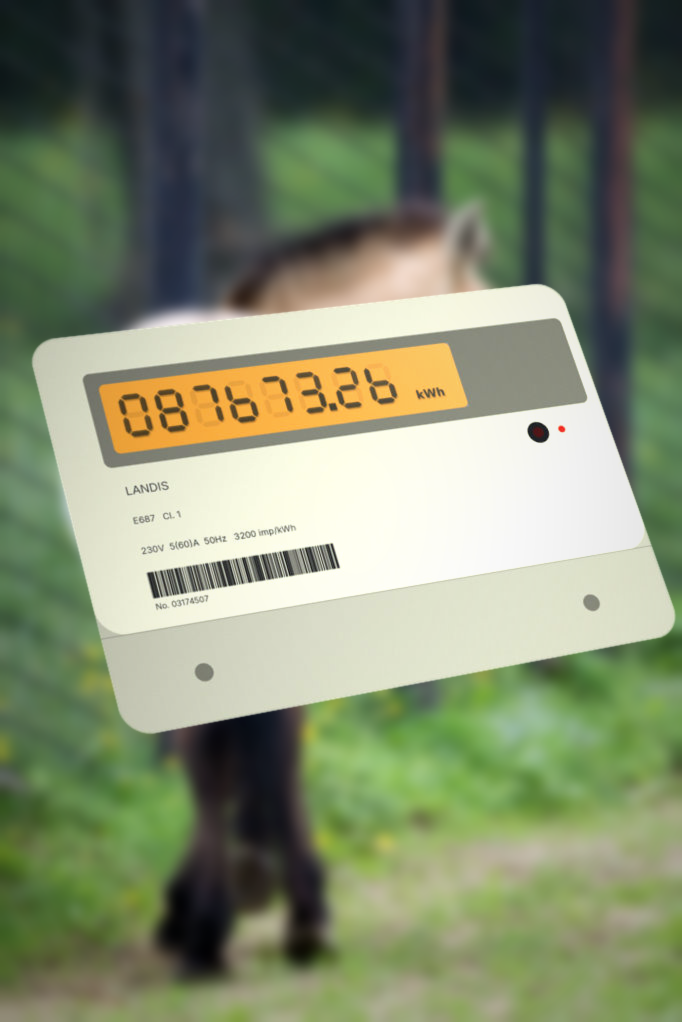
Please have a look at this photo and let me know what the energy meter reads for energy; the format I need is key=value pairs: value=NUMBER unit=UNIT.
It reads value=87673.26 unit=kWh
